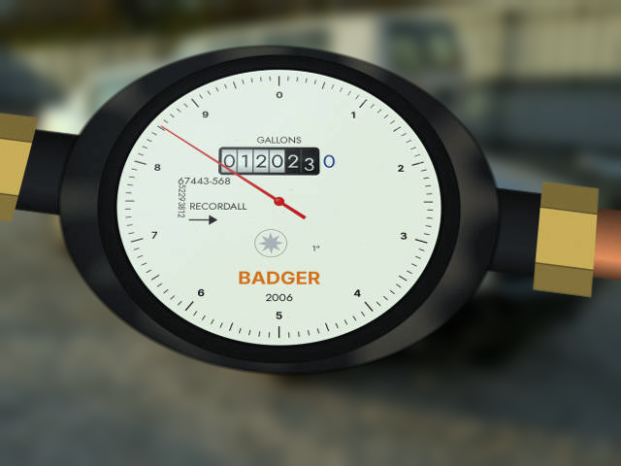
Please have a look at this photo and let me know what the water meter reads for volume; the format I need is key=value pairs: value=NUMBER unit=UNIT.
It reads value=120228.5 unit=gal
